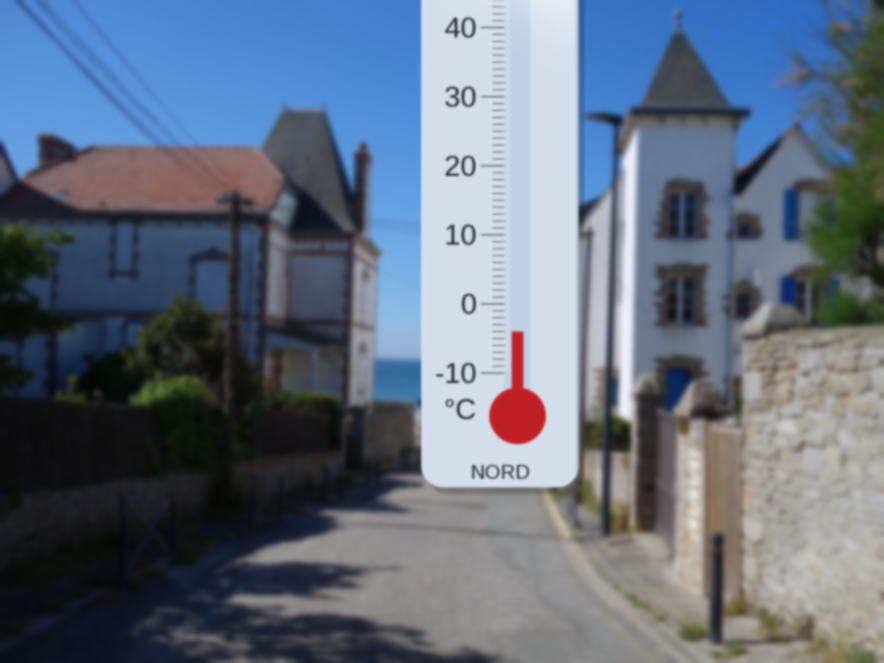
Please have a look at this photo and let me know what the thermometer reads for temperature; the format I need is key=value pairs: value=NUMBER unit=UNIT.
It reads value=-4 unit=°C
